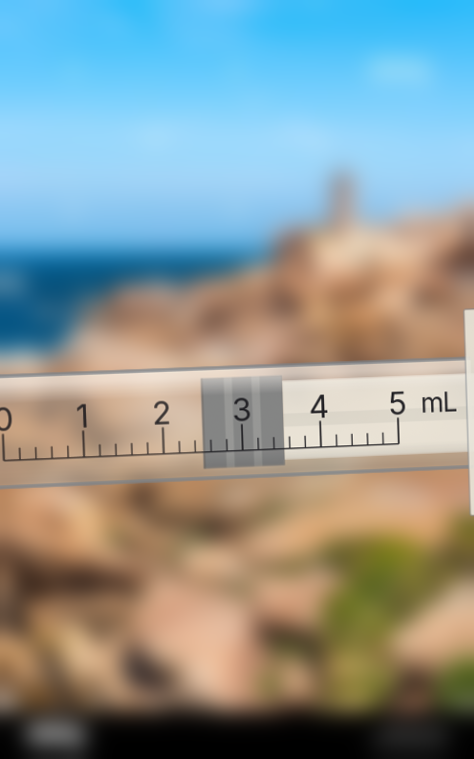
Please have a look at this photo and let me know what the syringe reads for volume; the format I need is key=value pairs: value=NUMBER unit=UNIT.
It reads value=2.5 unit=mL
